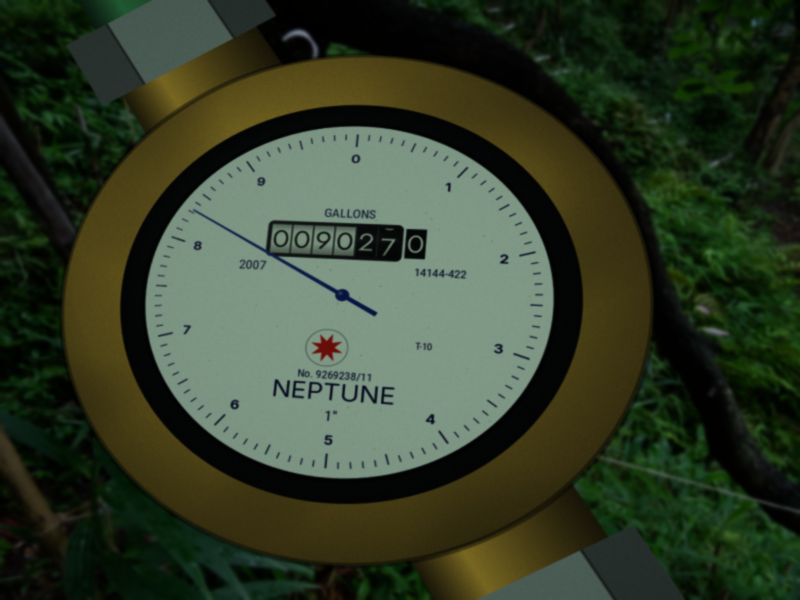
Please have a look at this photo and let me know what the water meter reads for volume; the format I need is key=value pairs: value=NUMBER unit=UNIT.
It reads value=90268.3 unit=gal
